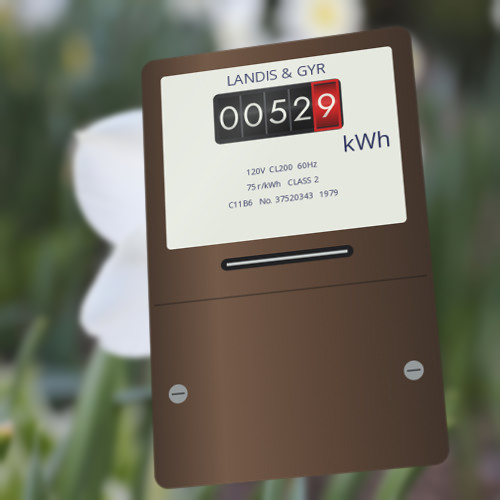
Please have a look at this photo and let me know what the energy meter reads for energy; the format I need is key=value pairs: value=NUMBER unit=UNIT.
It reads value=52.9 unit=kWh
